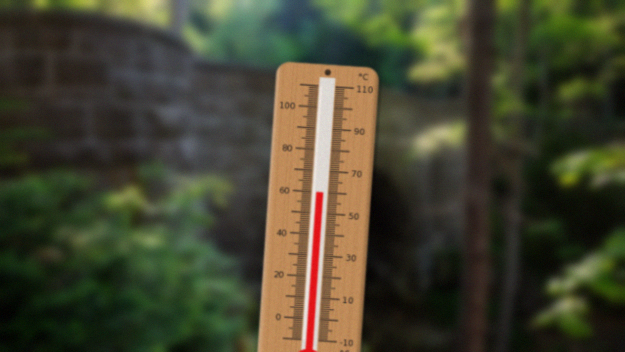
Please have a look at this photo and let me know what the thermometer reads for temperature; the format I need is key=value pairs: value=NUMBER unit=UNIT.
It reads value=60 unit=°C
